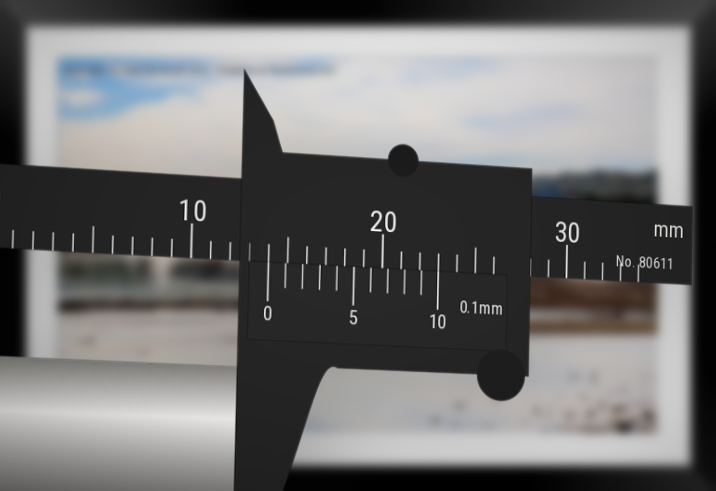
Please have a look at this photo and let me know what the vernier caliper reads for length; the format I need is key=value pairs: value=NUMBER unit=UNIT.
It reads value=14.0 unit=mm
